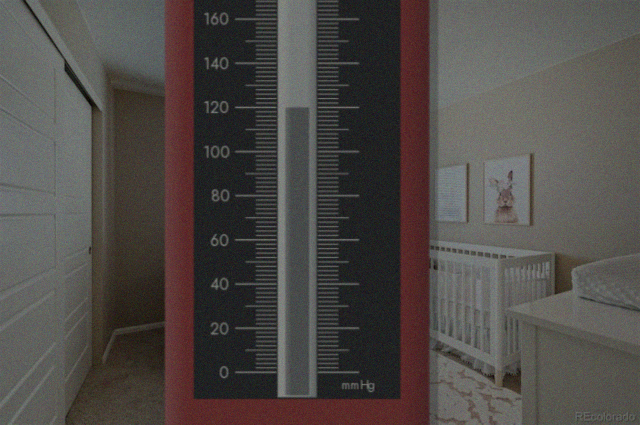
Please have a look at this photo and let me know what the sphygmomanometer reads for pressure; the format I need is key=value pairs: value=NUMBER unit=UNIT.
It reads value=120 unit=mmHg
